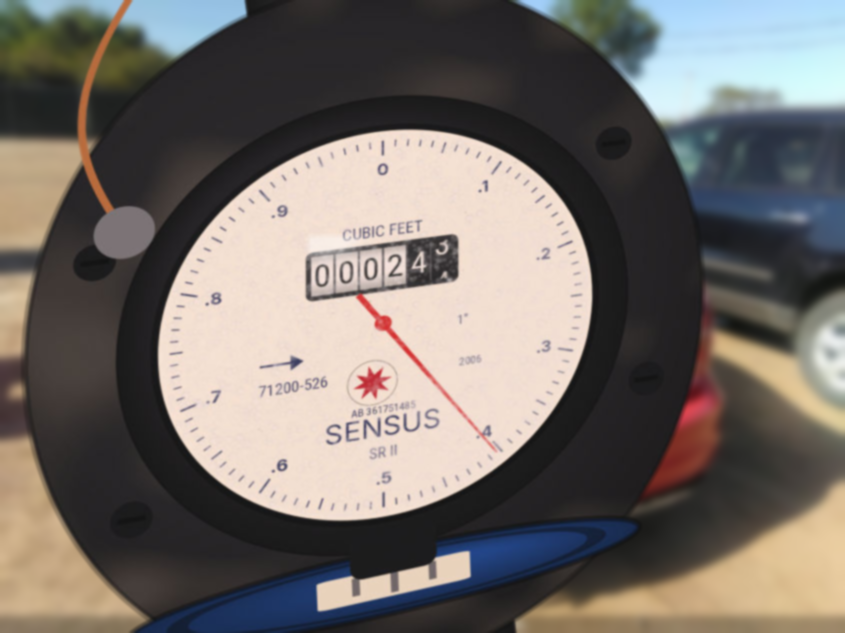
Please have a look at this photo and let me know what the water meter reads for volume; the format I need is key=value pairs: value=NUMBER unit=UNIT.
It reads value=243.40 unit=ft³
